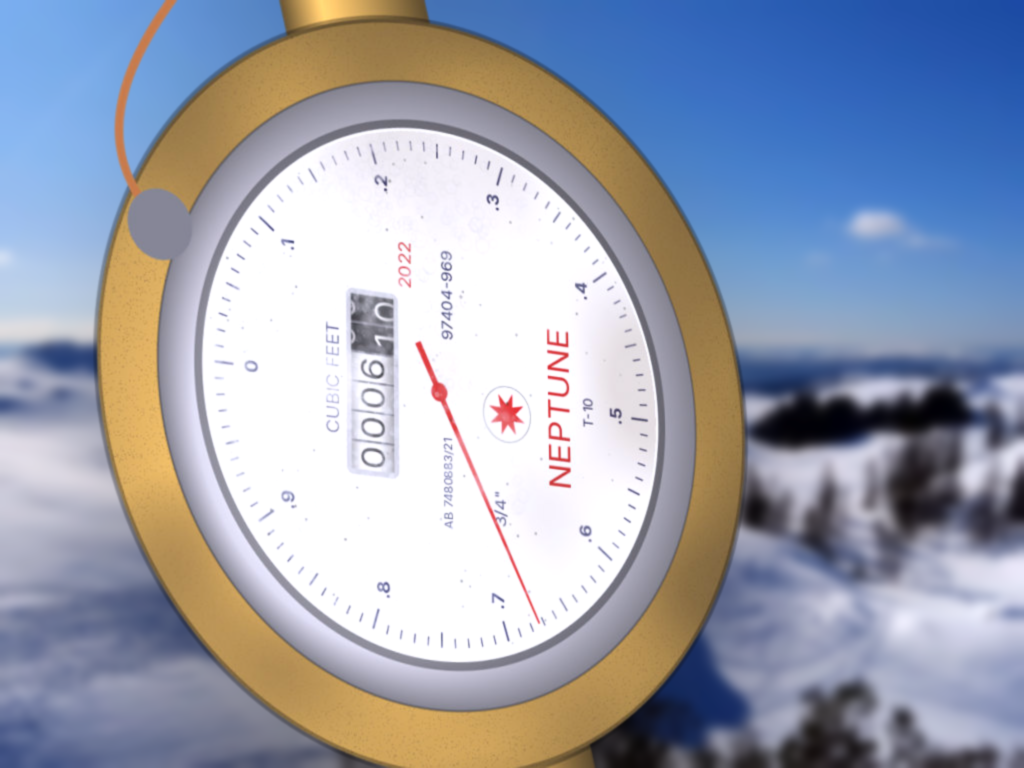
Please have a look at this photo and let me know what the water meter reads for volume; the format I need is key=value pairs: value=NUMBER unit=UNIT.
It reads value=609.67 unit=ft³
